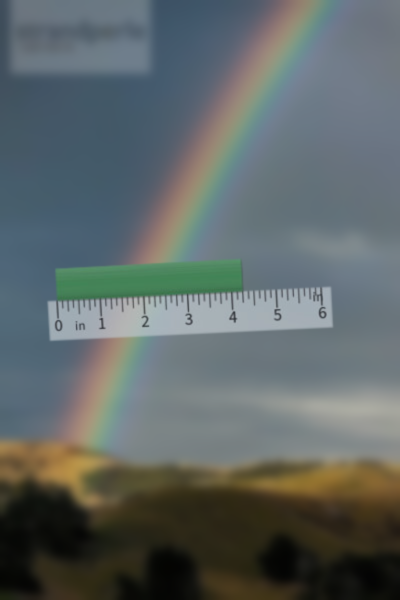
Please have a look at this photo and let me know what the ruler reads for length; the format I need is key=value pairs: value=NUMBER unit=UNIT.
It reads value=4.25 unit=in
